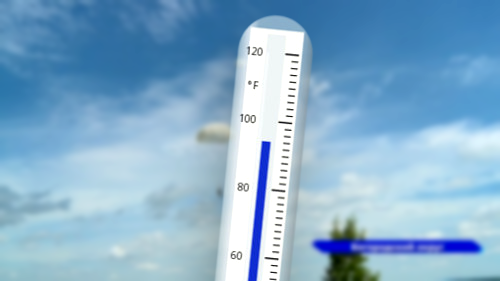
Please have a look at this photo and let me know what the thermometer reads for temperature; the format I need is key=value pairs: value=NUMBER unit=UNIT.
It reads value=94 unit=°F
